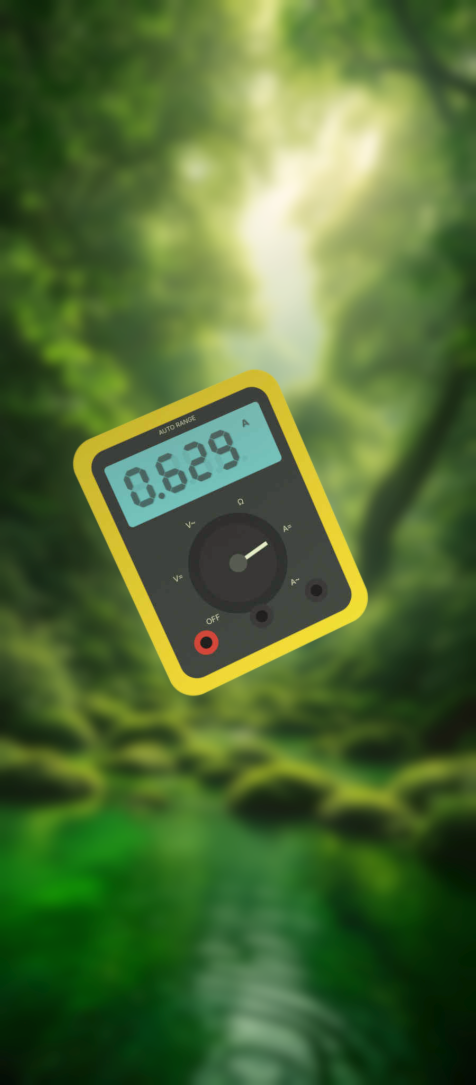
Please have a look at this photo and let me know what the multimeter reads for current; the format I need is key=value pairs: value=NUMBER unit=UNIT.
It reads value=0.629 unit=A
